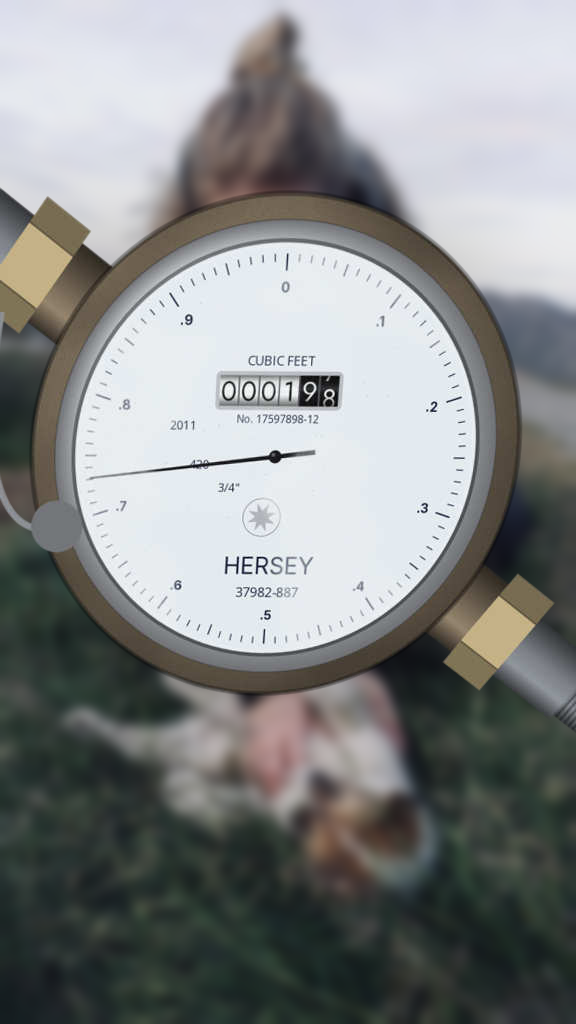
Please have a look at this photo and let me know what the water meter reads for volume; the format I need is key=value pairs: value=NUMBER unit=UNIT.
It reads value=197.73 unit=ft³
